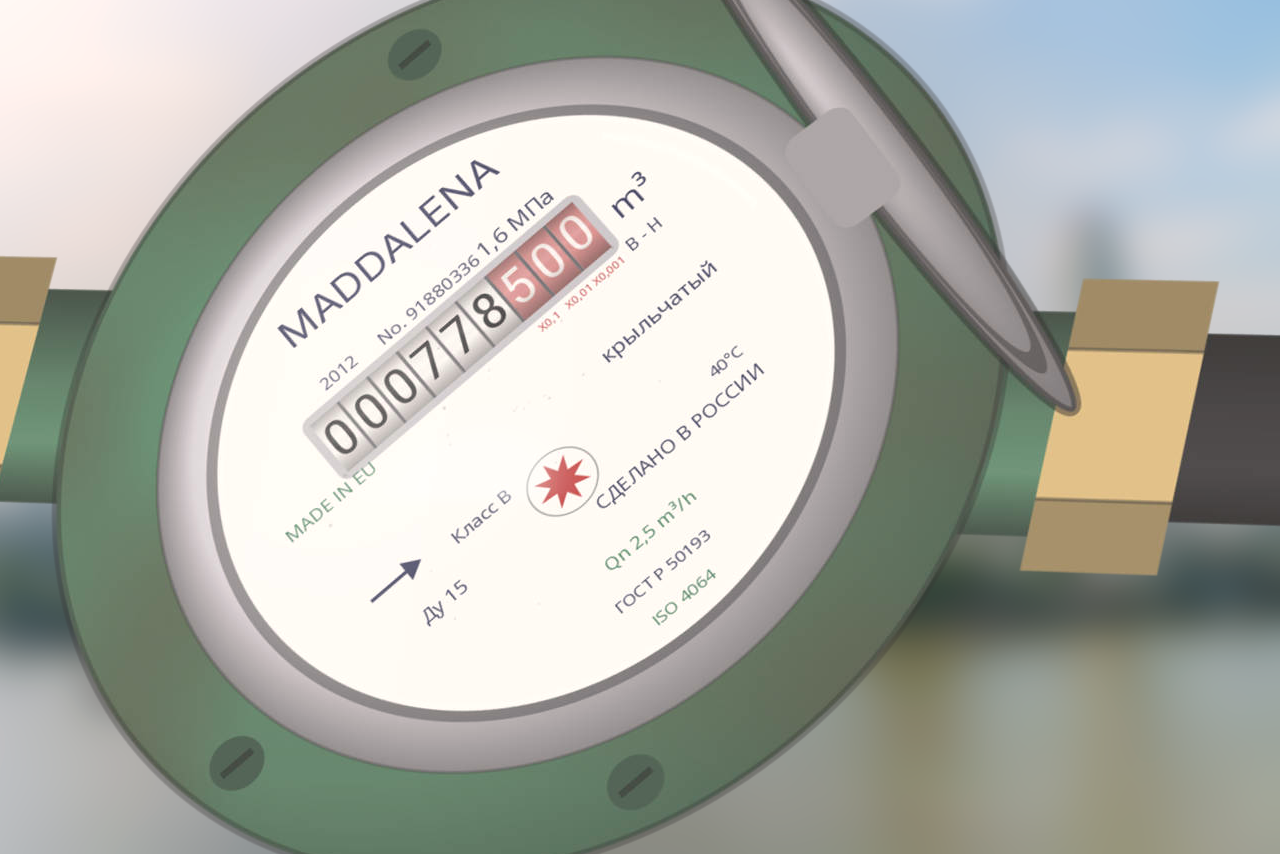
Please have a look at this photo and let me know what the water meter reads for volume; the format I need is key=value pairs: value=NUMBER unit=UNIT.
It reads value=778.500 unit=m³
